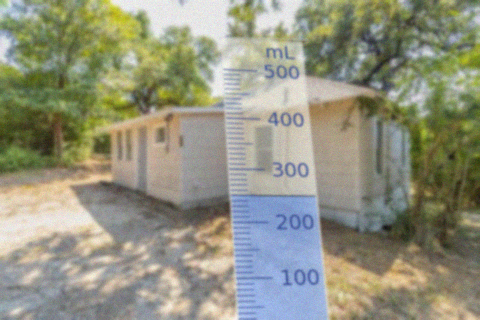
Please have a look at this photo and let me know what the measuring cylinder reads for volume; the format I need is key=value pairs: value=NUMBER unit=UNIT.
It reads value=250 unit=mL
